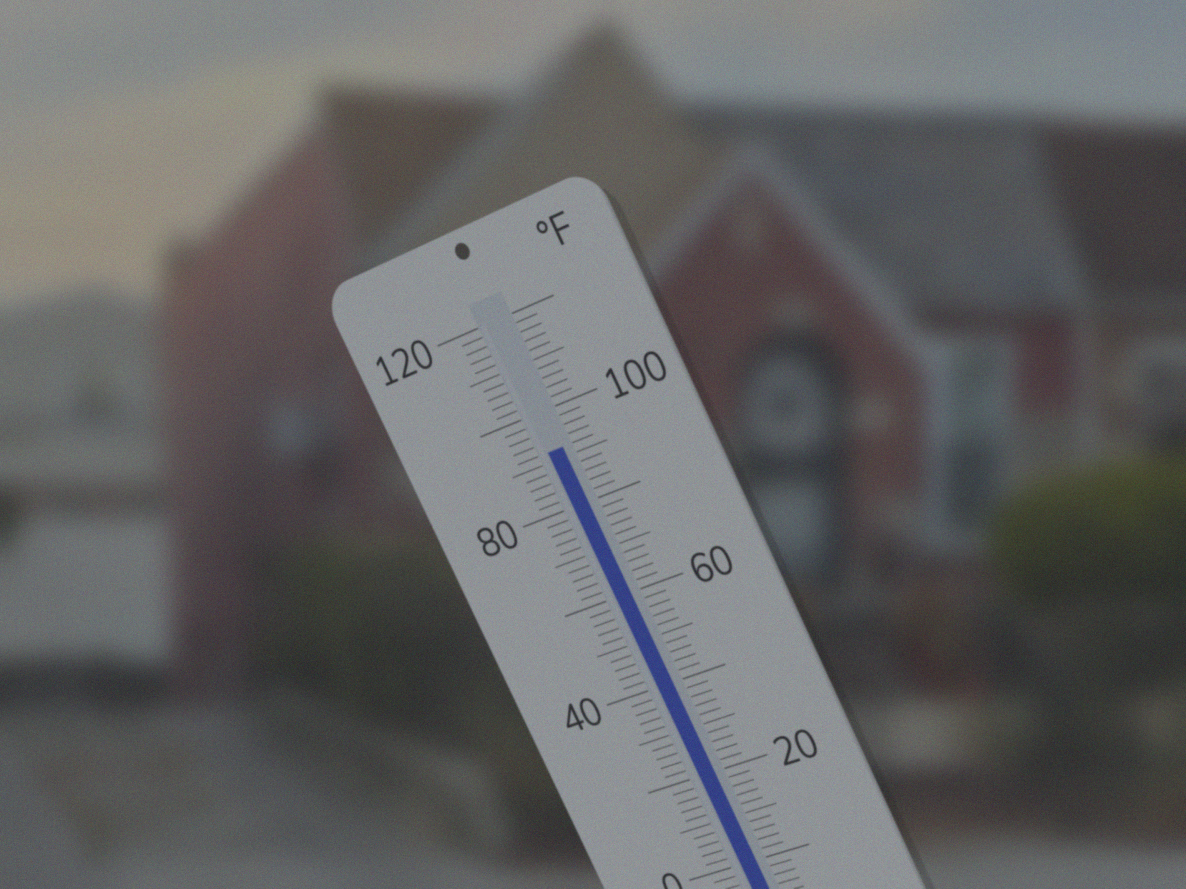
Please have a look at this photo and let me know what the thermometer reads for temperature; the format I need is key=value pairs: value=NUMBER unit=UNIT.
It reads value=92 unit=°F
